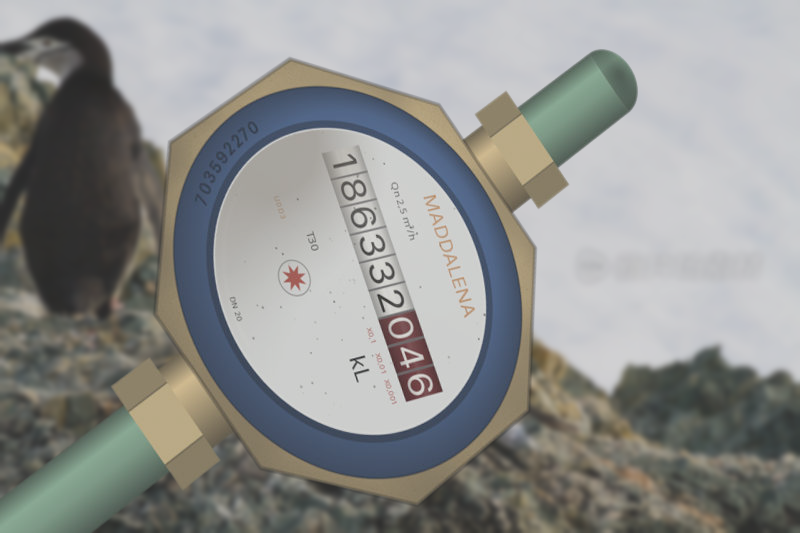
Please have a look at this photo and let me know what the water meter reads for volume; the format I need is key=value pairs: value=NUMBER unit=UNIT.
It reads value=186332.046 unit=kL
